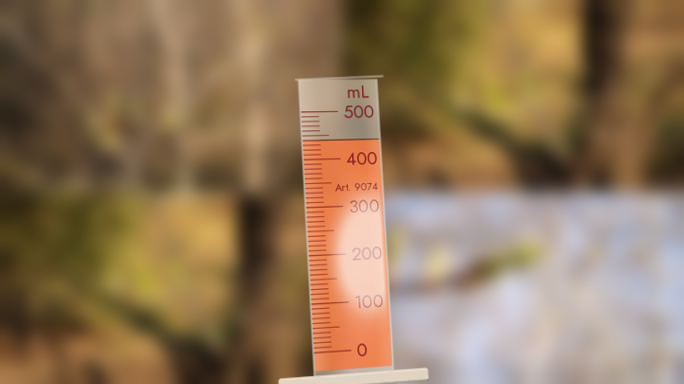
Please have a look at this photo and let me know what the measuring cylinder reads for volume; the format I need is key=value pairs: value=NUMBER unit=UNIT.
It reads value=440 unit=mL
